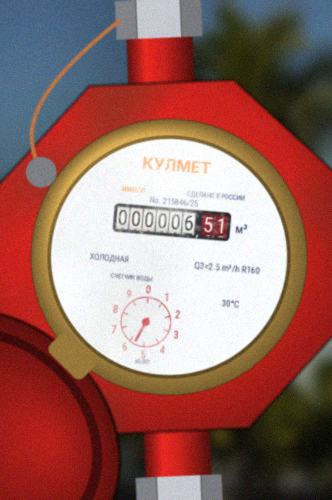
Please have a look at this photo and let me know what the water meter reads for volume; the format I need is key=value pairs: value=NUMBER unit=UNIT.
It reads value=6.515 unit=m³
